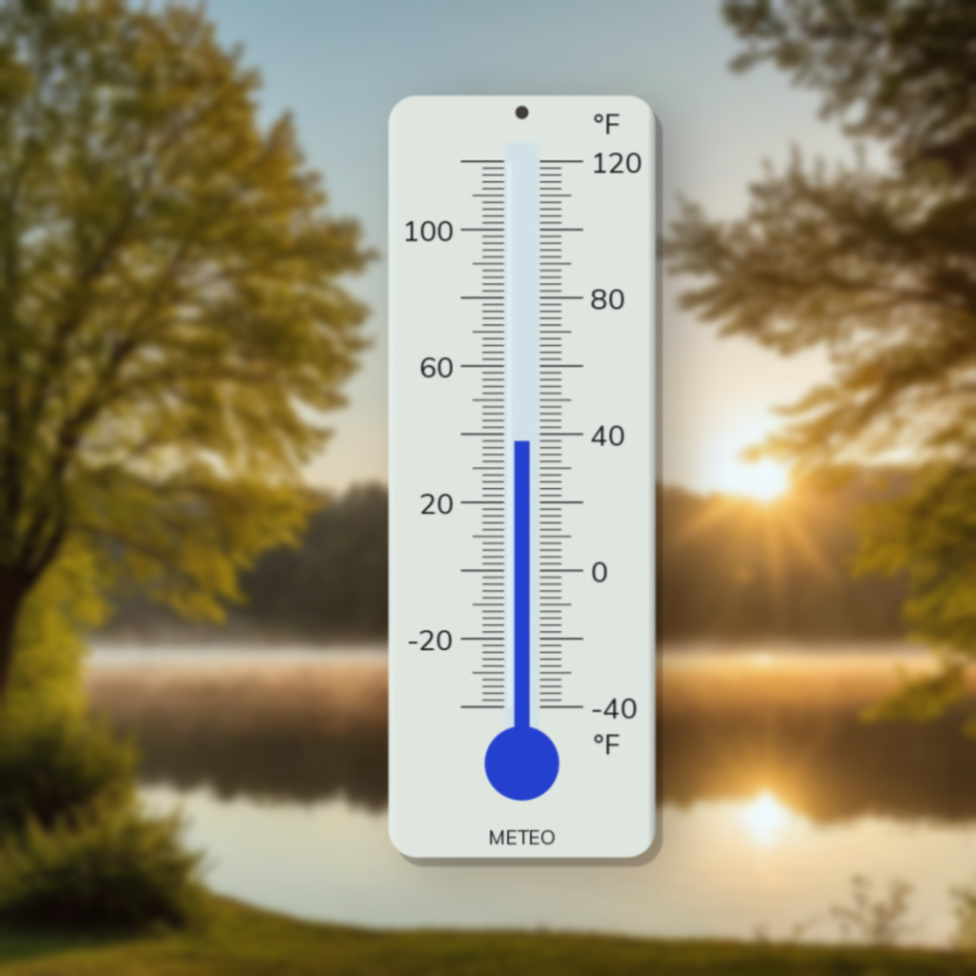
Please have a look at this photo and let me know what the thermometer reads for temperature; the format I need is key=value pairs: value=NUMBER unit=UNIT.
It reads value=38 unit=°F
